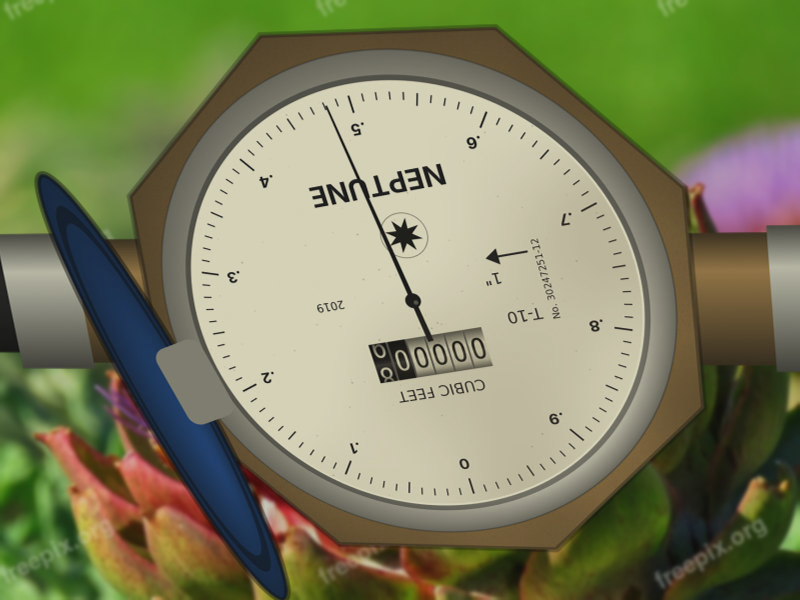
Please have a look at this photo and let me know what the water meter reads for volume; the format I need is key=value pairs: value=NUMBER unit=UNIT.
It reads value=8.48 unit=ft³
